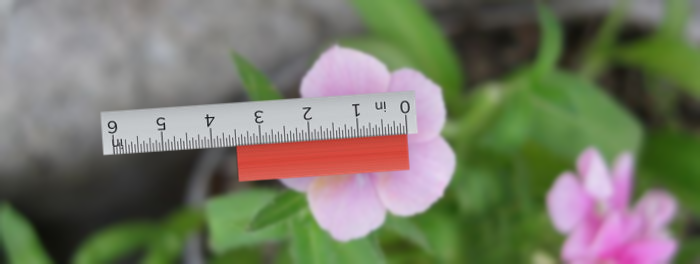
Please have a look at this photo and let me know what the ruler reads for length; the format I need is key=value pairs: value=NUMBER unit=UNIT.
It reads value=3.5 unit=in
